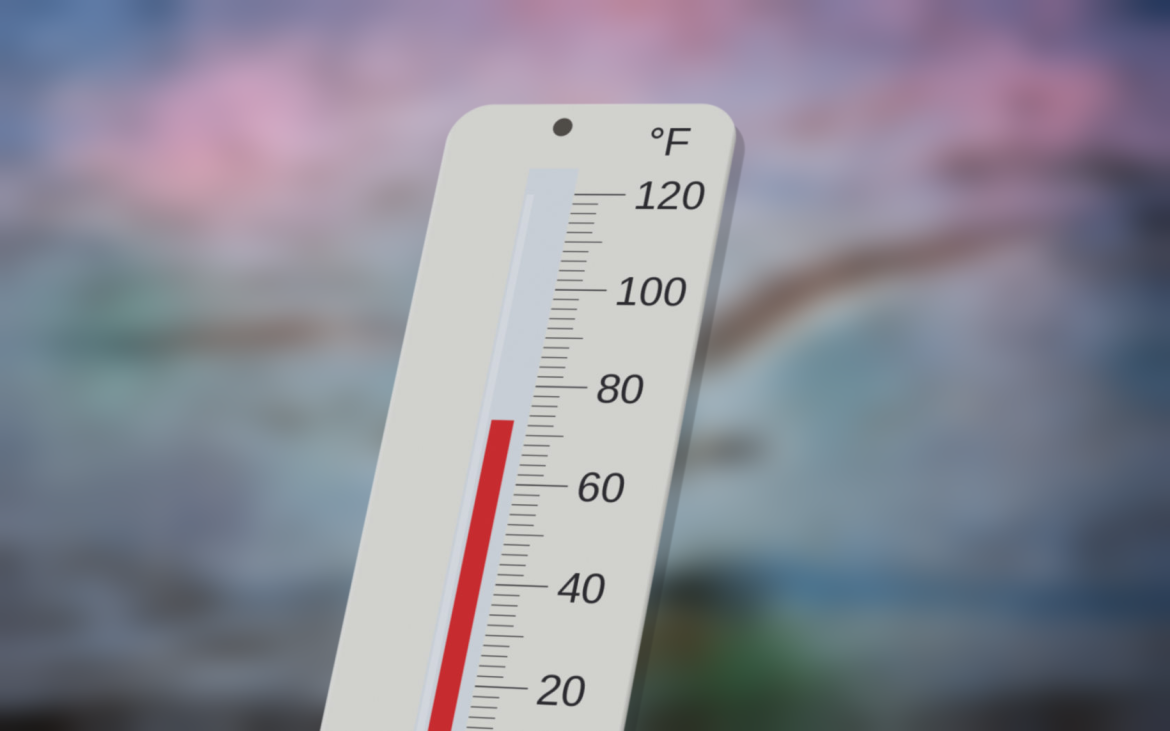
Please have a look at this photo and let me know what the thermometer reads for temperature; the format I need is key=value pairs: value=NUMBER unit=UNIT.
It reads value=73 unit=°F
